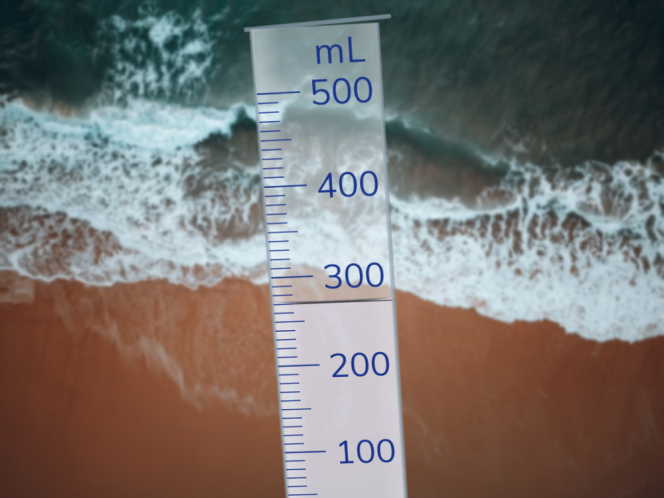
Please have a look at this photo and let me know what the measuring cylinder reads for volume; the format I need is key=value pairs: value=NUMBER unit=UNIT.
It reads value=270 unit=mL
